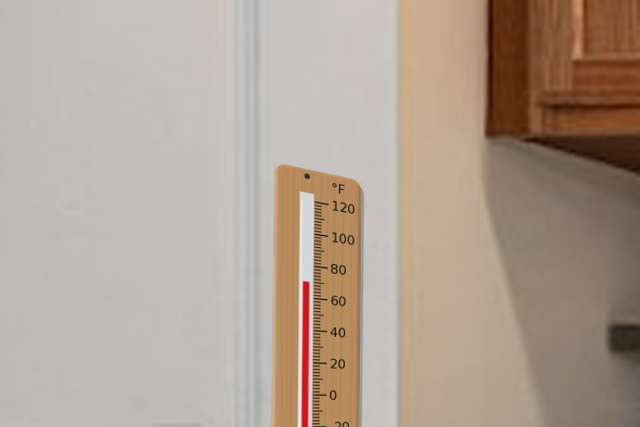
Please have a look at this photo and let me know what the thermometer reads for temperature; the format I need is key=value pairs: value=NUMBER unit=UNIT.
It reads value=70 unit=°F
